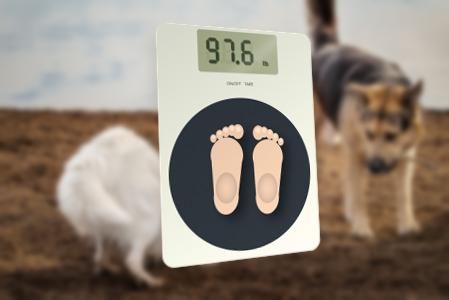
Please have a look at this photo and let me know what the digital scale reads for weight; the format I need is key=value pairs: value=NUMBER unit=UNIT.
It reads value=97.6 unit=lb
